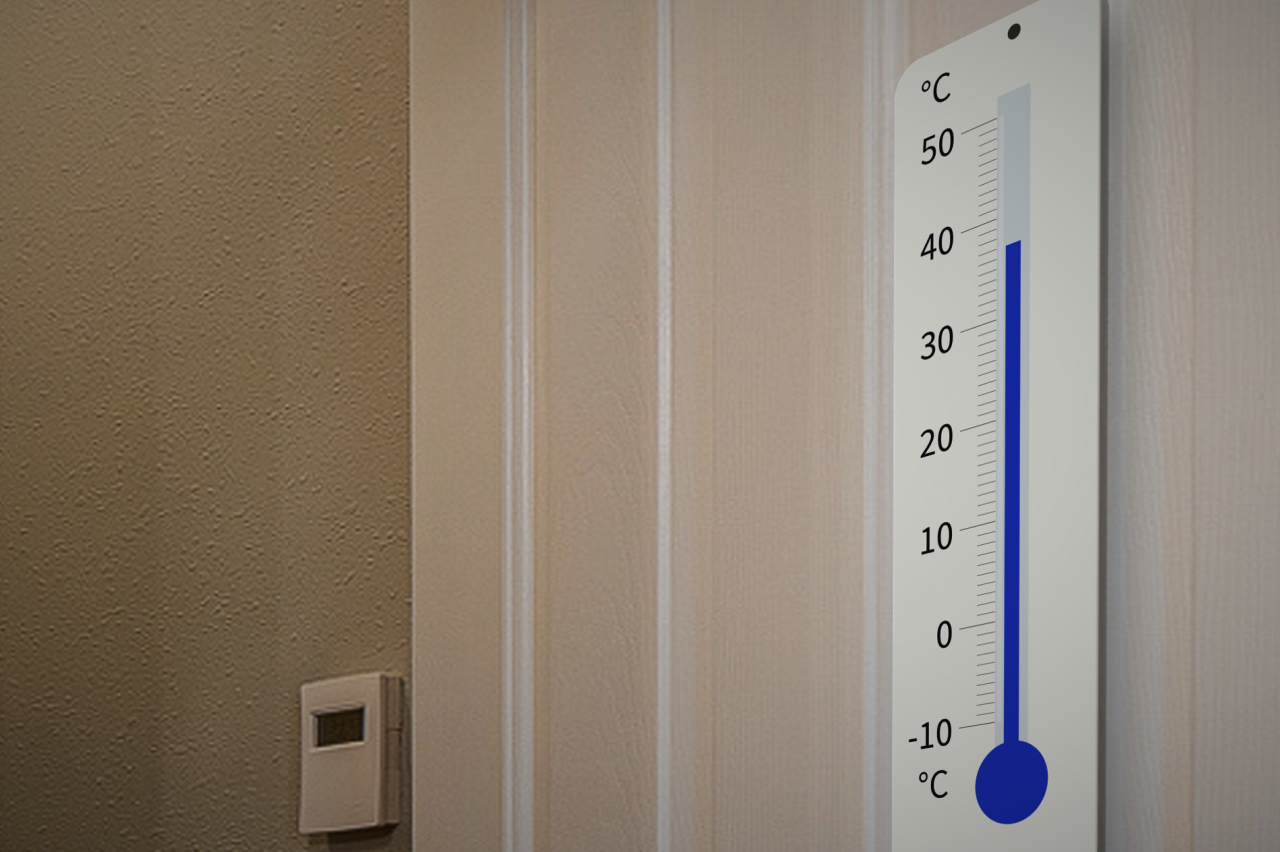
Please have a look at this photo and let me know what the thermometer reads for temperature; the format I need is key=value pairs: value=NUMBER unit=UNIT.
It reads value=37 unit=°C
